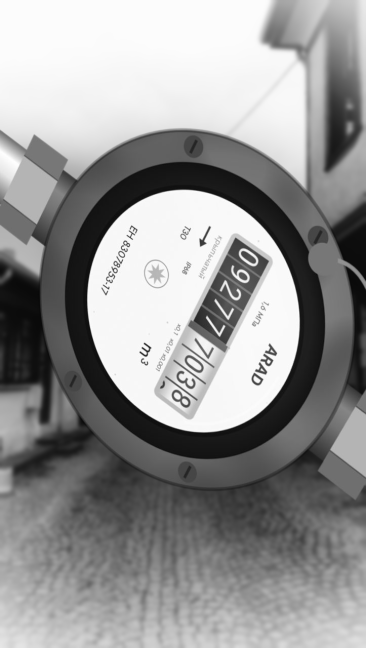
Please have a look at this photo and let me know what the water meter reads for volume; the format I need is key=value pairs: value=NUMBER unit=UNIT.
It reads value=9277.7038 unit=m³
